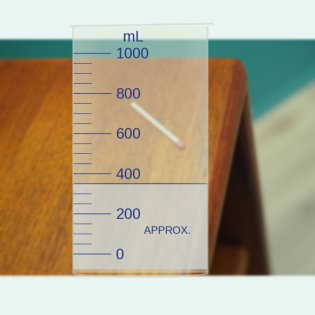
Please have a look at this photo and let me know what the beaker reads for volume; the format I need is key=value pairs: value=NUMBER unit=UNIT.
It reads value=350 unit=mL
